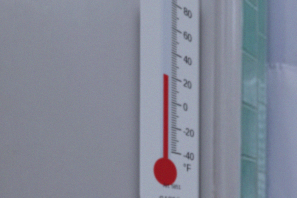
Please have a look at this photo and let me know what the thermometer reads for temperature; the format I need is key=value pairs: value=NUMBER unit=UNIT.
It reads value=20 unit=°F
